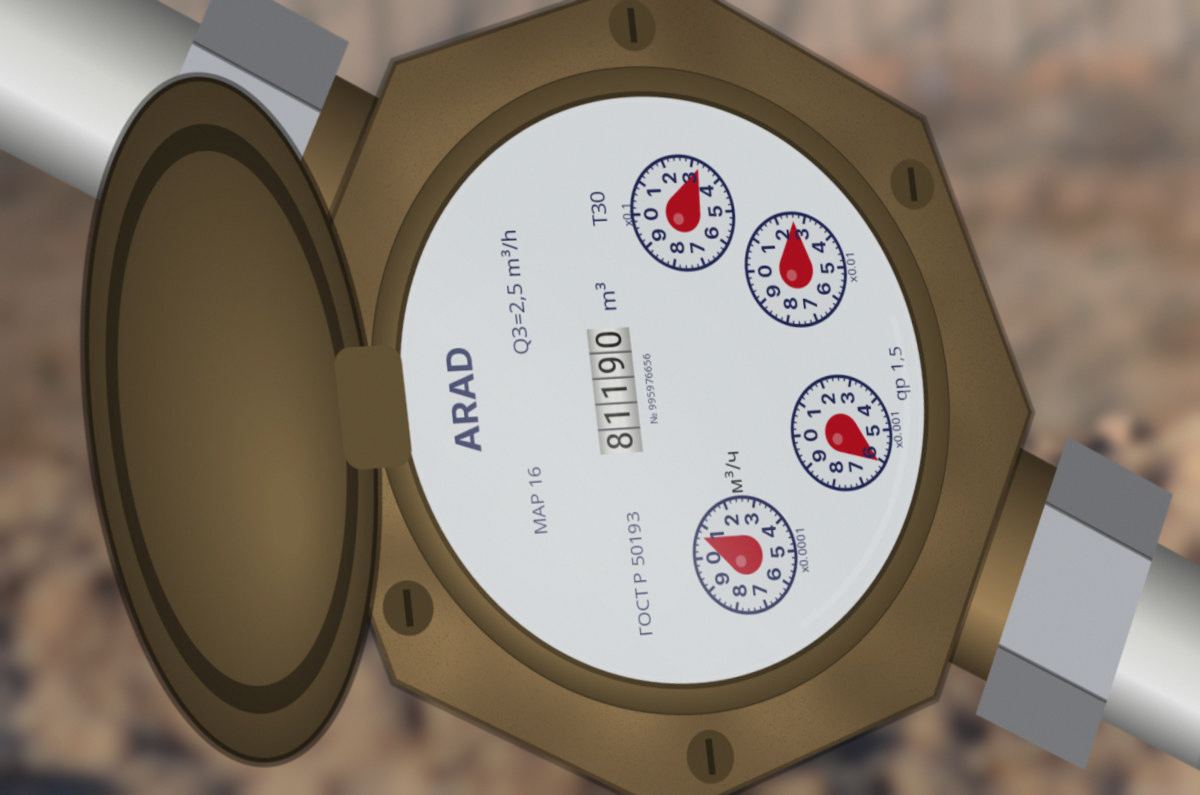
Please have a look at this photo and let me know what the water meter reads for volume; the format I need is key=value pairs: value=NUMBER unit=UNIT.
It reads value=81190.3260 unit=m³
